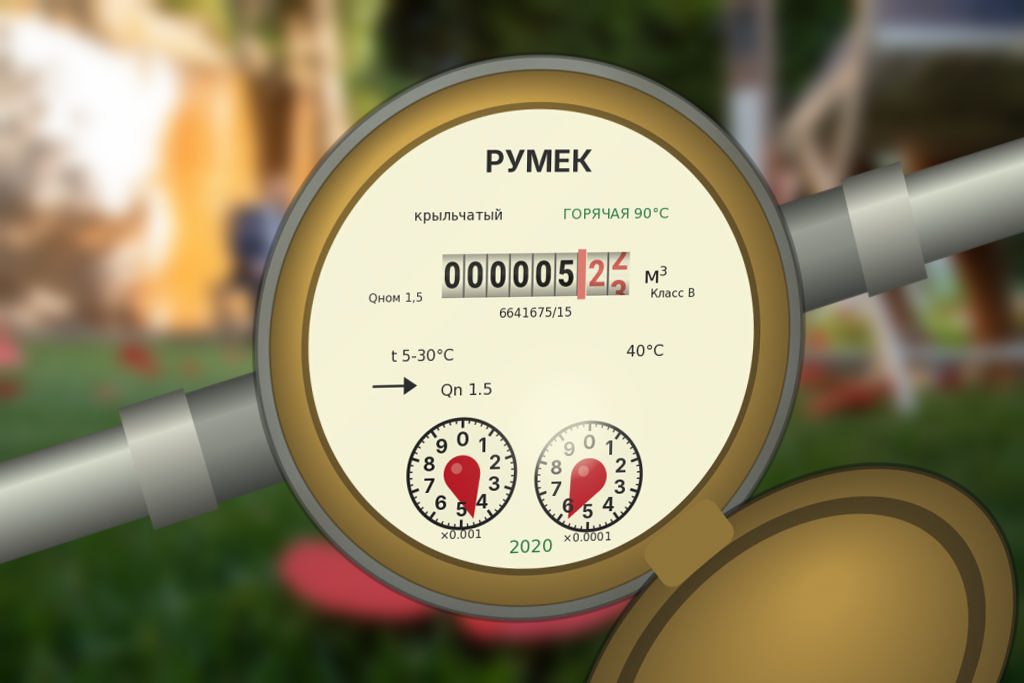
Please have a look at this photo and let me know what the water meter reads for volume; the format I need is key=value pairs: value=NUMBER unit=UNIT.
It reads value=5.2245 unit=m³
